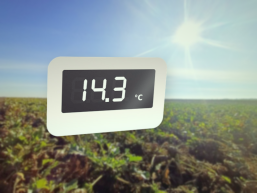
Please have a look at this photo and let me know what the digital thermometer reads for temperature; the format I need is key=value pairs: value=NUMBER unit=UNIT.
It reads value=14.3 unit=°C
